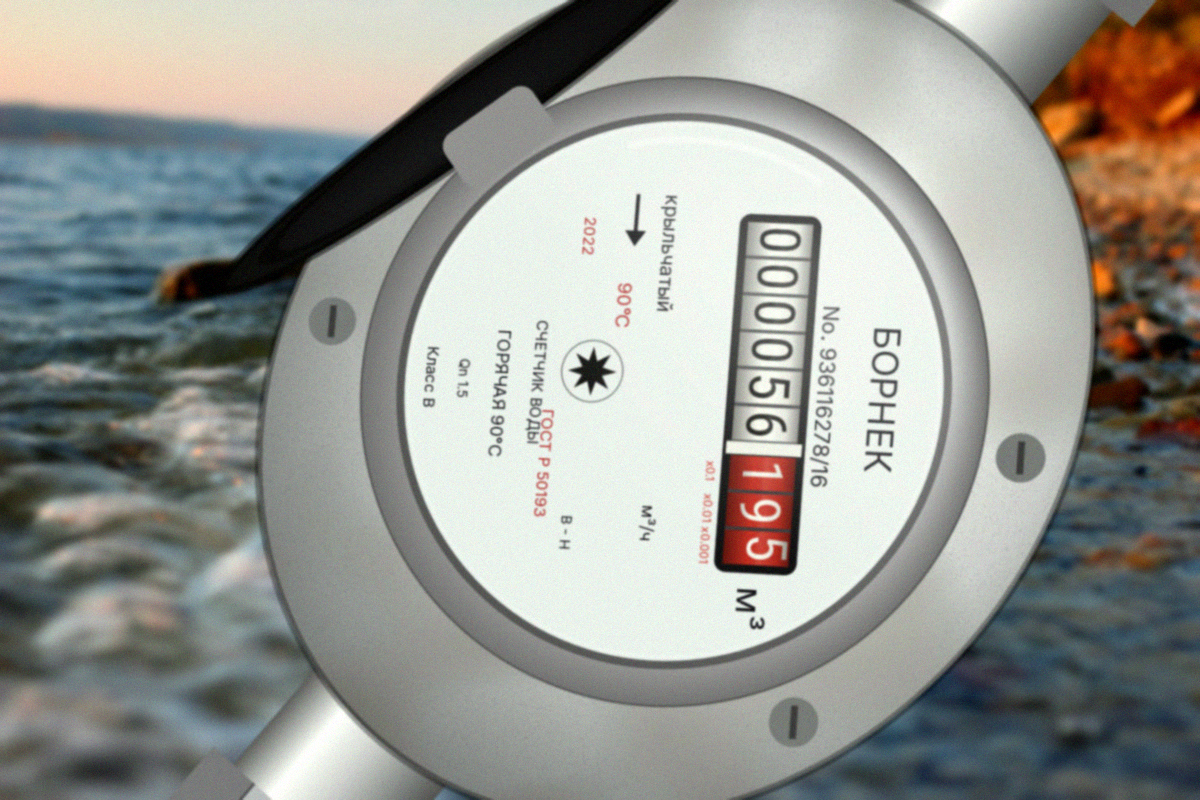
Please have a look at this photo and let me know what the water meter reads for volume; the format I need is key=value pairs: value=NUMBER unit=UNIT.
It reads value=56.195 unit=m³
